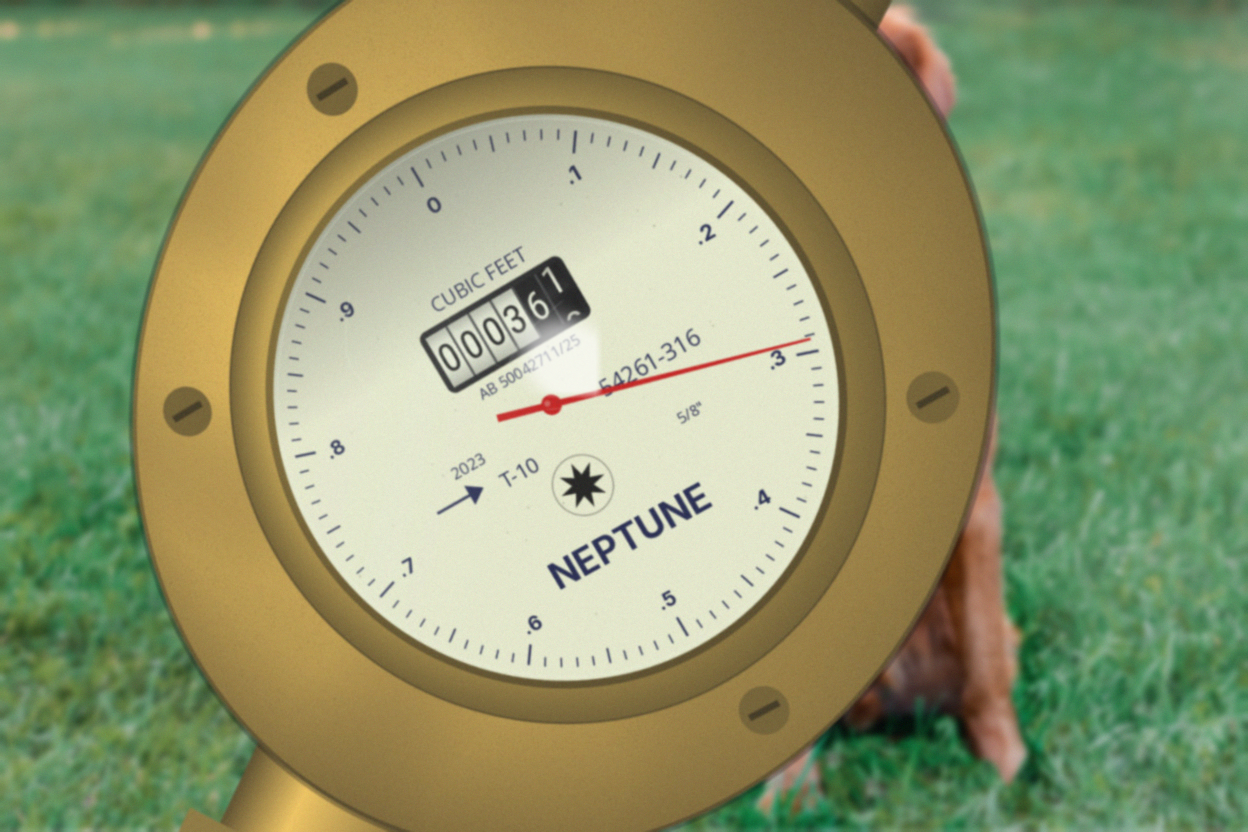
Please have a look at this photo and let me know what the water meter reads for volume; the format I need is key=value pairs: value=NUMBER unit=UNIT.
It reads value=361.29 unit=ft³
